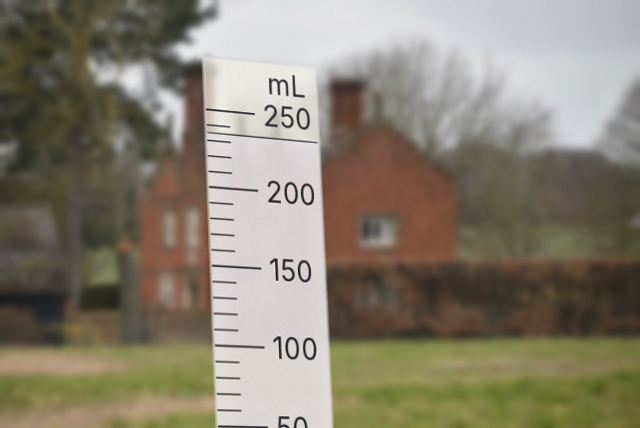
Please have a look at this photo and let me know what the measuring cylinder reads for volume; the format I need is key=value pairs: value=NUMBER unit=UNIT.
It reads value=235 unit=mL
